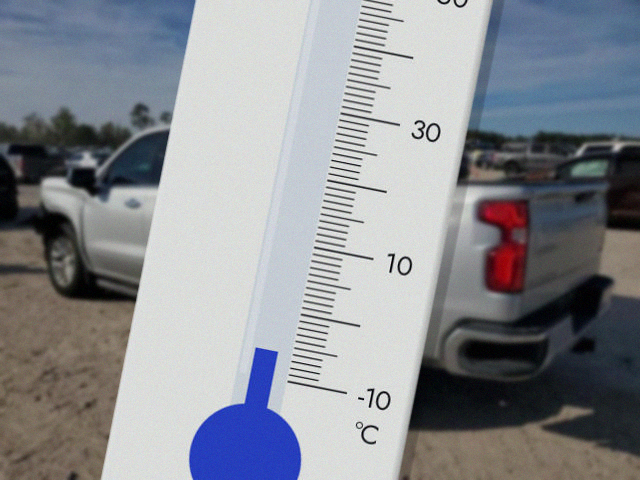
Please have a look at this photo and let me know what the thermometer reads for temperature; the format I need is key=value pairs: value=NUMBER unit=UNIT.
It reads value=-6 unit=°C
